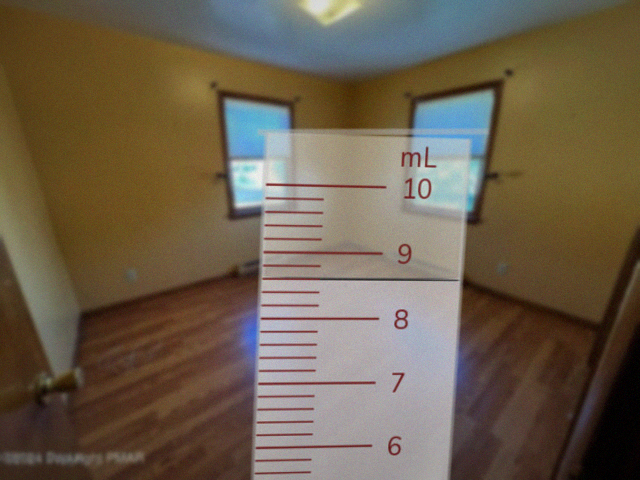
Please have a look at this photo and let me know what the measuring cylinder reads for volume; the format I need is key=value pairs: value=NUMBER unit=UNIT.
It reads value=8.6 unit=mL
